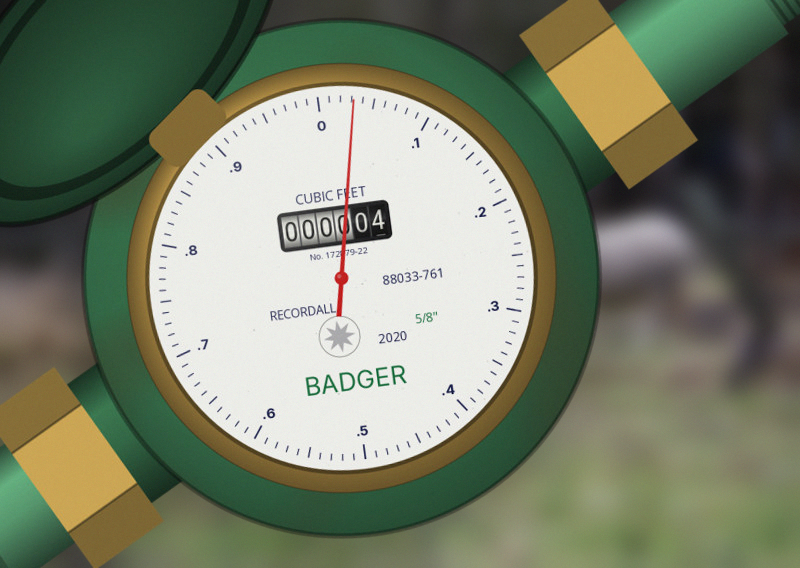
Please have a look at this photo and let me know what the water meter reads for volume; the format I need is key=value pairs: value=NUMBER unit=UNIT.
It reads value=4.03 unit=ft³
